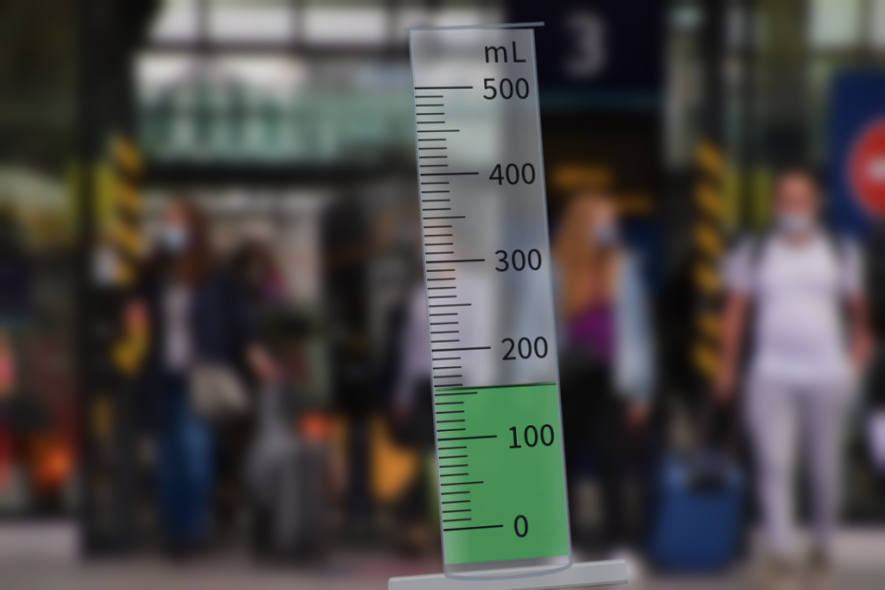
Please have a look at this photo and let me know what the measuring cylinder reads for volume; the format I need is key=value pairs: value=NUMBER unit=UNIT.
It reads value=155 unit=mL
